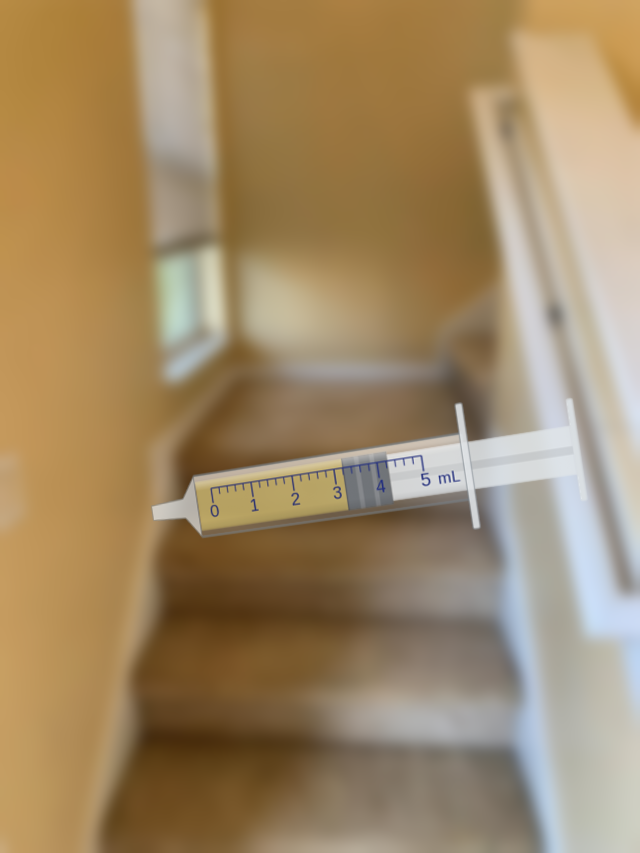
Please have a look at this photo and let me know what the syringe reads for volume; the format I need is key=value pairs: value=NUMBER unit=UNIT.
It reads value=3.2 unit=mL
